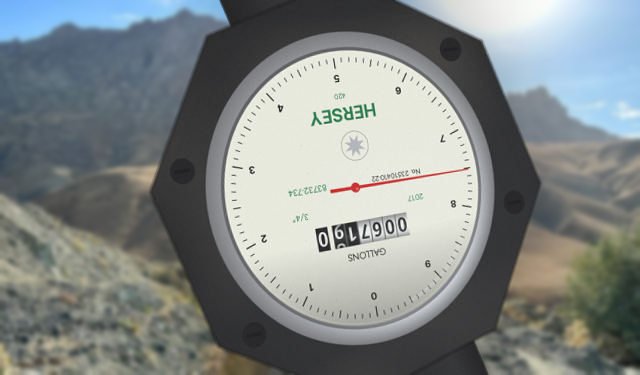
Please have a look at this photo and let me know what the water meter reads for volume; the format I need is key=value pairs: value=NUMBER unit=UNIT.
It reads value=67187.5 unit=gal
